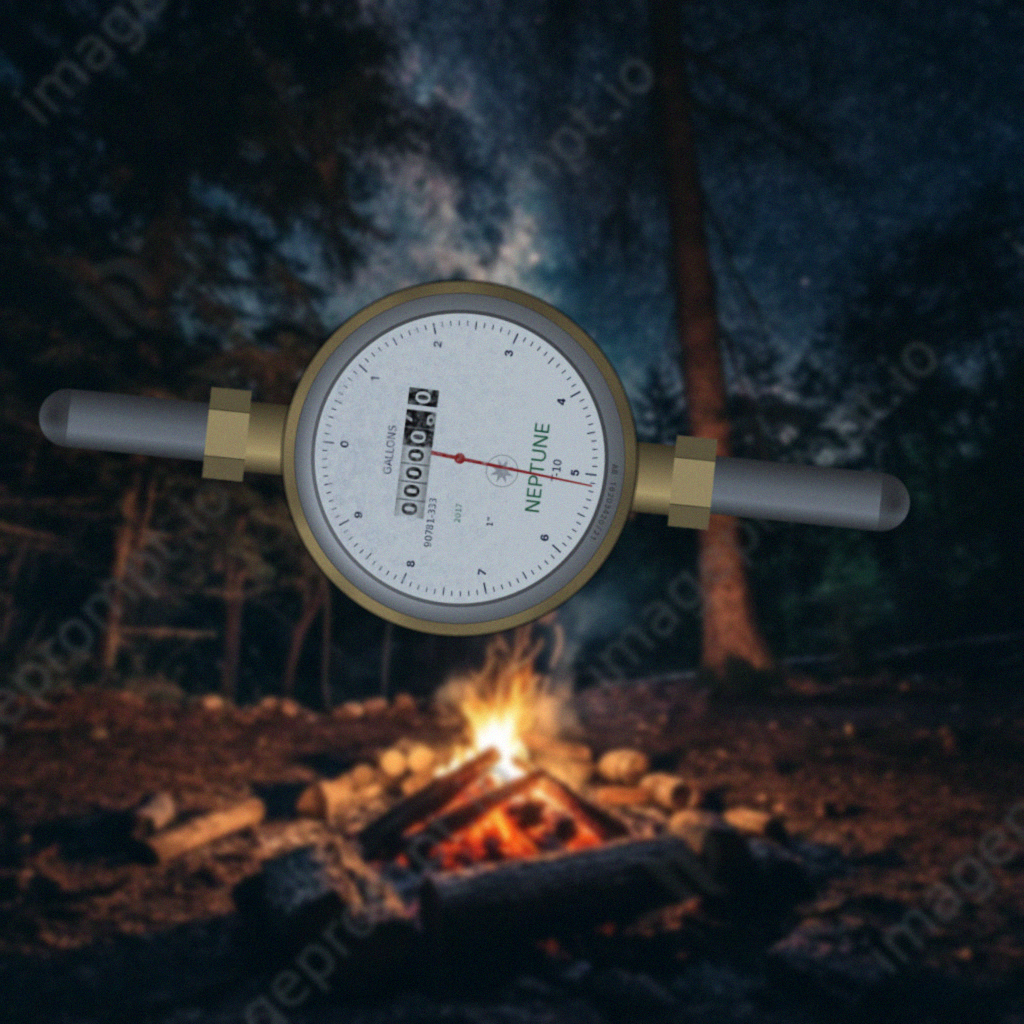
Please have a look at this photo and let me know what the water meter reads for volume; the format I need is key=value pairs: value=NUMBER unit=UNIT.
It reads value=75.1 unit=gal
